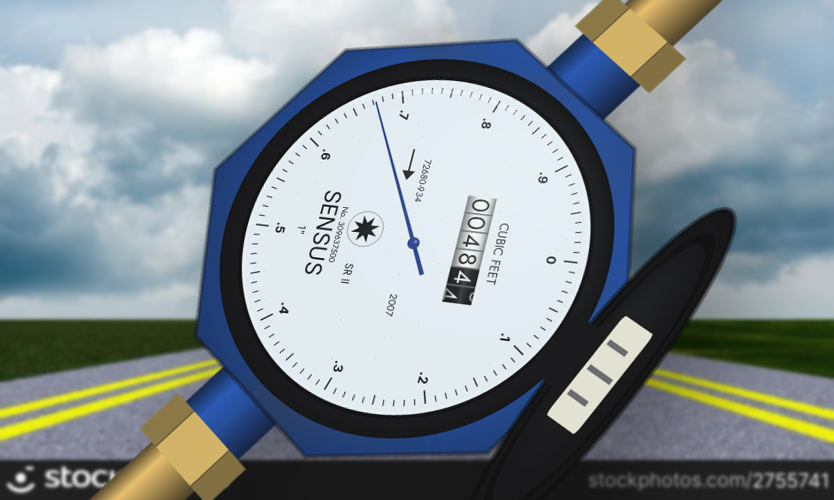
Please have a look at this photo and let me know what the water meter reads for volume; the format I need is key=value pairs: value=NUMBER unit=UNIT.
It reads value=4843.67 unit=ft³
